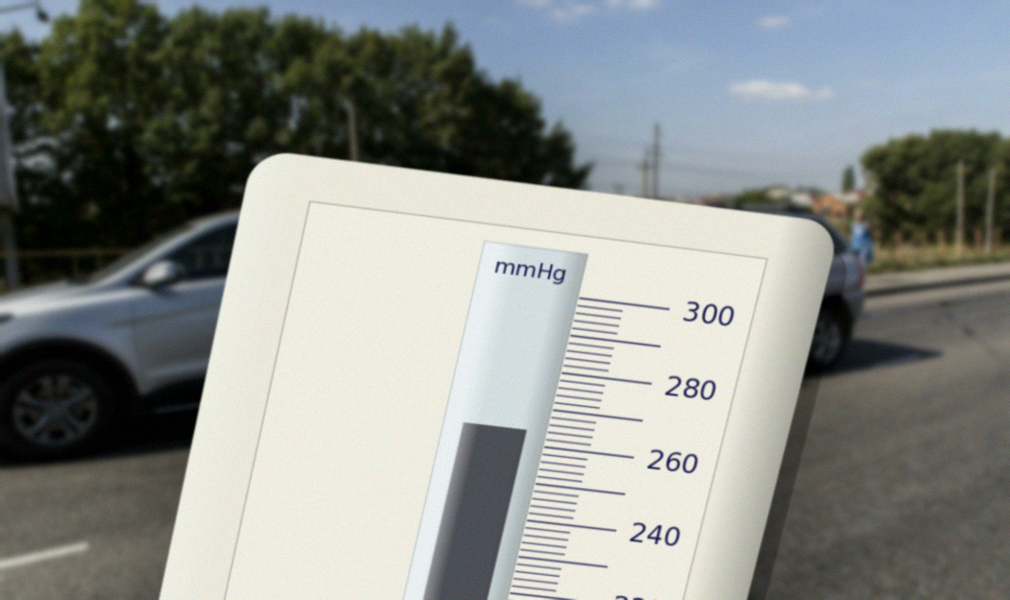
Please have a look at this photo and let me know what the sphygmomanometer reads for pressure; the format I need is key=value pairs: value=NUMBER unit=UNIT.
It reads value=264 unit=mmHg
